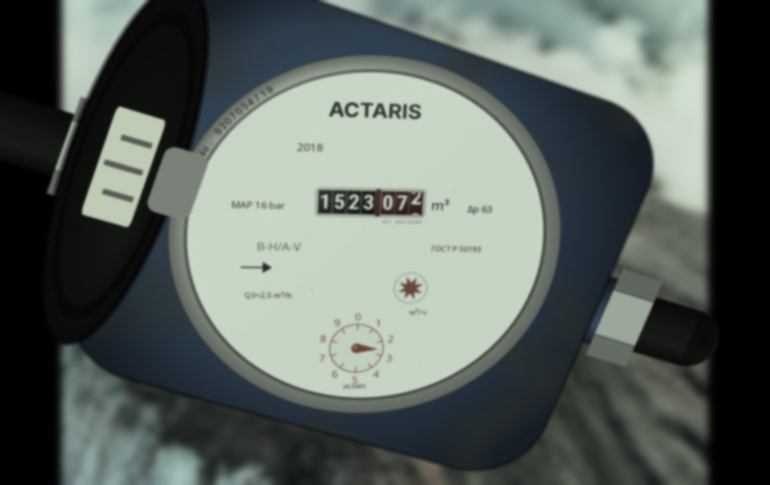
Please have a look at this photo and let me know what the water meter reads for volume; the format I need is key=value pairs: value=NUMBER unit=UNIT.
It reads value=1523.0722 unit=m³
